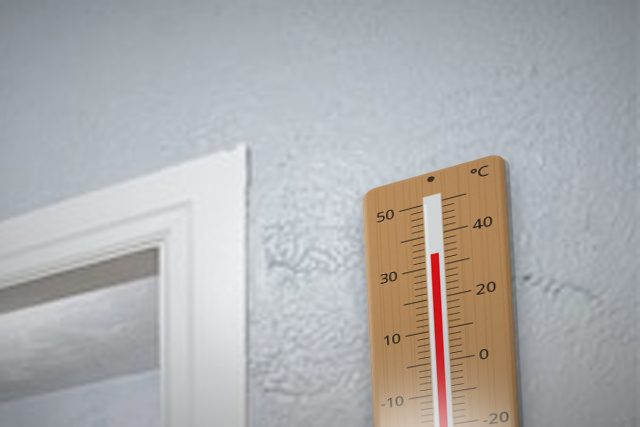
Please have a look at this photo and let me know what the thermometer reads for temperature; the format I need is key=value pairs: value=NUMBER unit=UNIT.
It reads value=34 unit=°C
